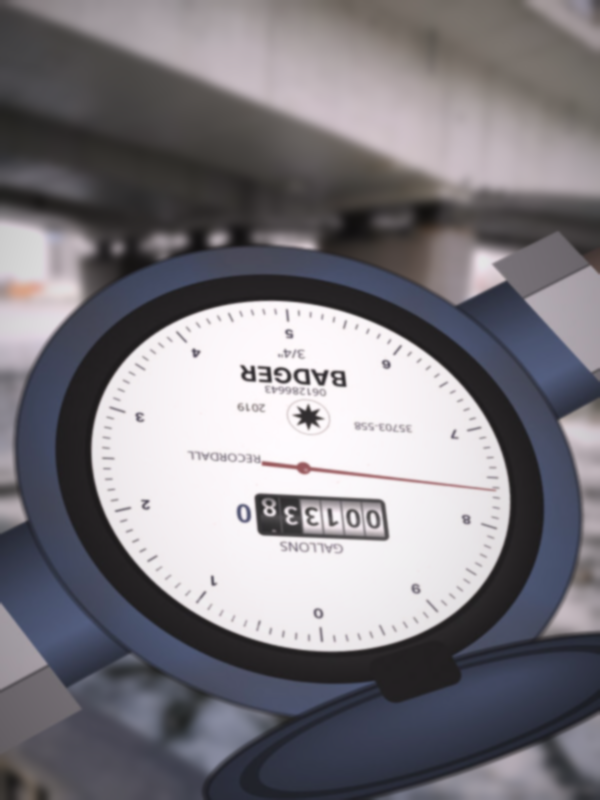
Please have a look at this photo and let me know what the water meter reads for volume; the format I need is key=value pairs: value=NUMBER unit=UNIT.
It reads value=13377.6 unit=gal
